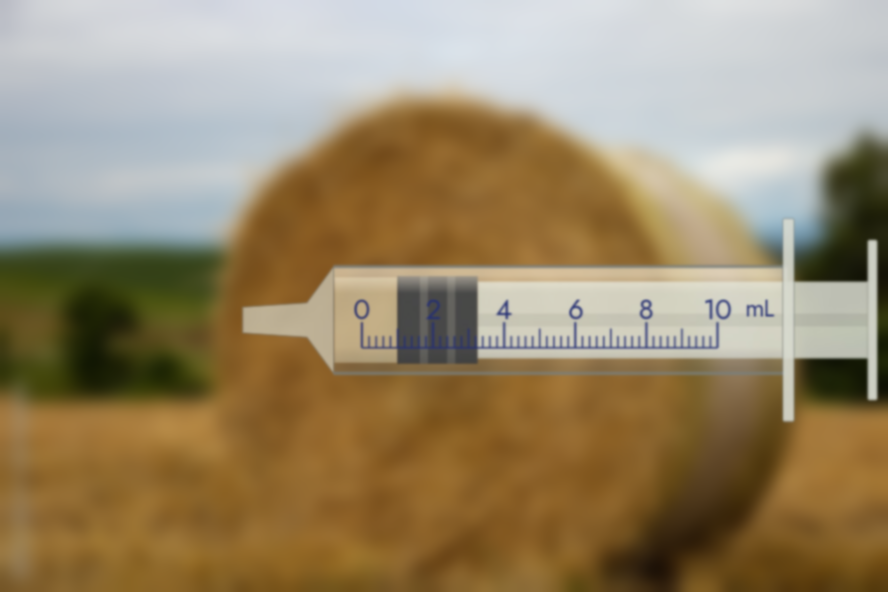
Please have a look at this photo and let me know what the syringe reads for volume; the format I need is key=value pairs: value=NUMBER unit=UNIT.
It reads value=1 unit=mL
